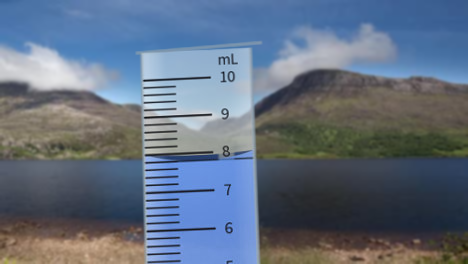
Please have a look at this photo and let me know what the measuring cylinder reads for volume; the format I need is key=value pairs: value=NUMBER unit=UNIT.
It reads value=7.8 unit=mL
